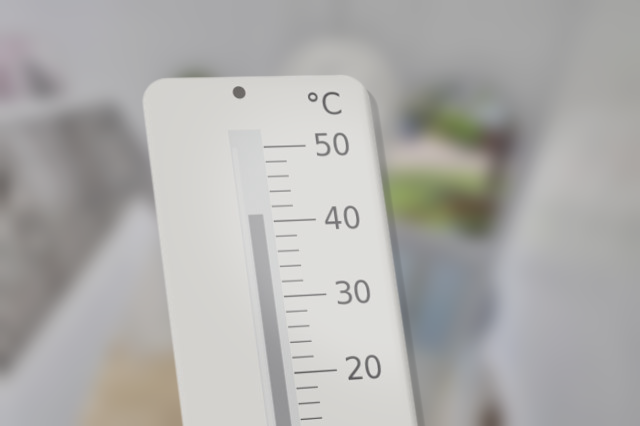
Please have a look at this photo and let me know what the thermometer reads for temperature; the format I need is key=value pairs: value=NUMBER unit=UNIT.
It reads value=41 unit=°C
